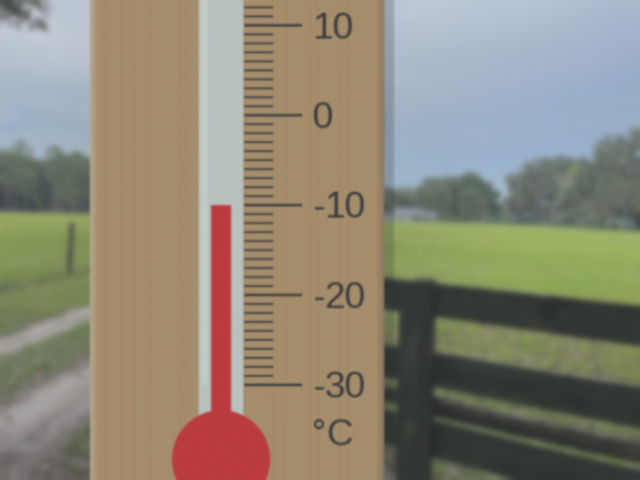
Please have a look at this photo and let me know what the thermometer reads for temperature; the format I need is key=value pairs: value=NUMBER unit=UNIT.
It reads value=-10 unit=°C
